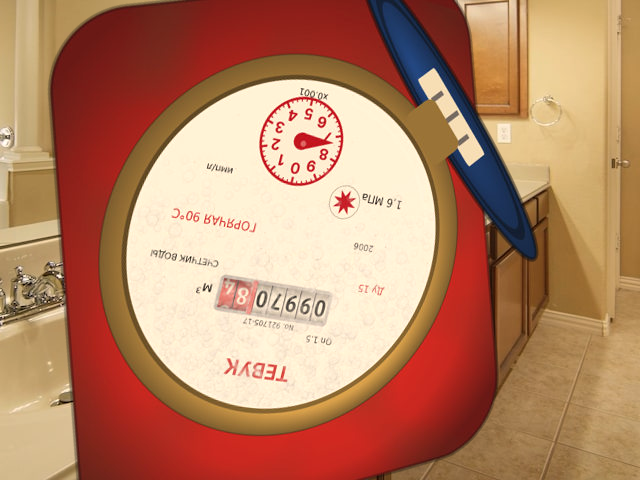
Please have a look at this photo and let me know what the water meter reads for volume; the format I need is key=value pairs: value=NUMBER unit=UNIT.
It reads value=9970.837 unit=m³
